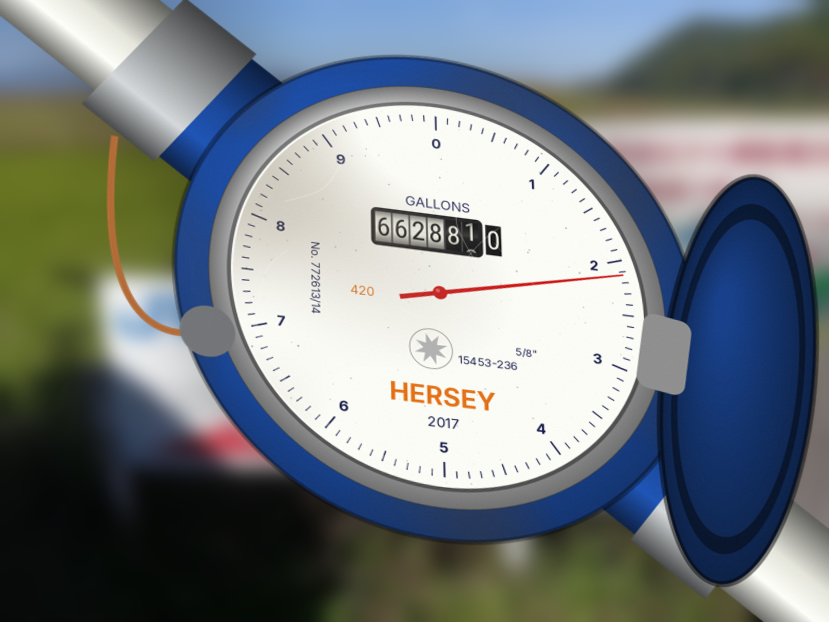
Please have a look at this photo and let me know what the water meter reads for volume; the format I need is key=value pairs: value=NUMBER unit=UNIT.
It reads value=6628812.1 unit=gal
